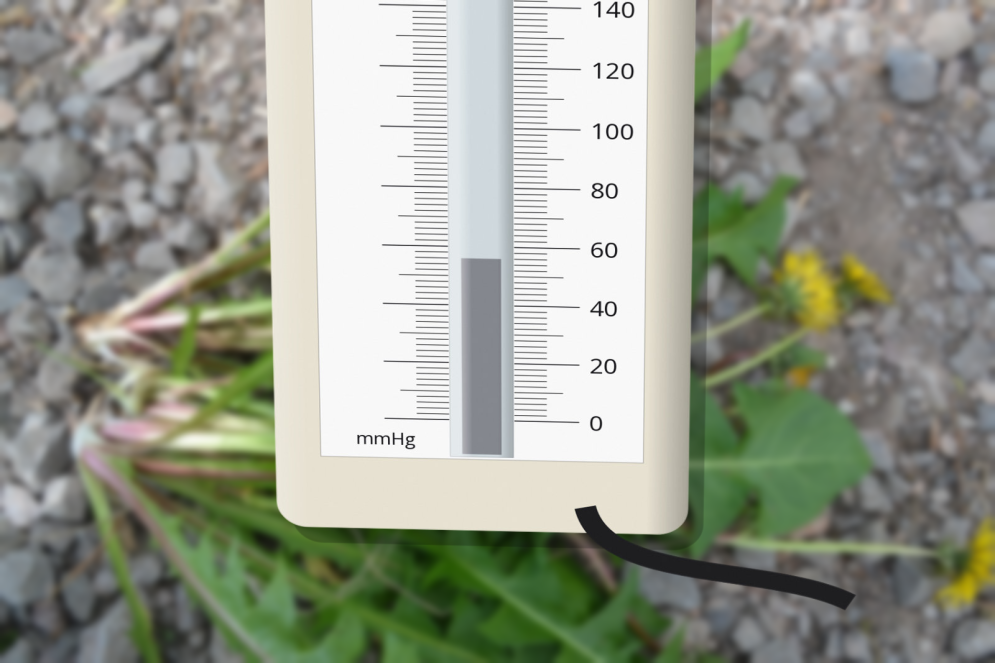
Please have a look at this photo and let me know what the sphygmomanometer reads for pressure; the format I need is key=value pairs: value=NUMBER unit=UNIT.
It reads value=56 unit=mmHg
